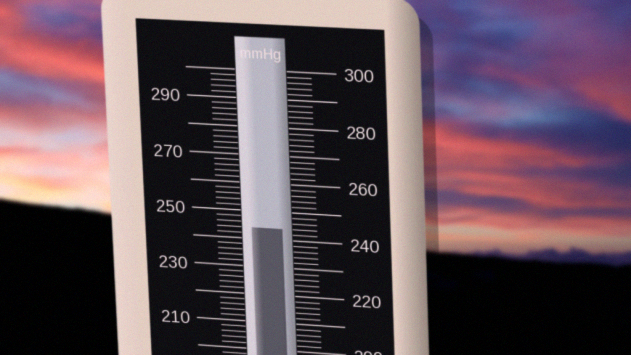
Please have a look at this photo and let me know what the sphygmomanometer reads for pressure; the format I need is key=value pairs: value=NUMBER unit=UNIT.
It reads value=244 unit=mmHg
